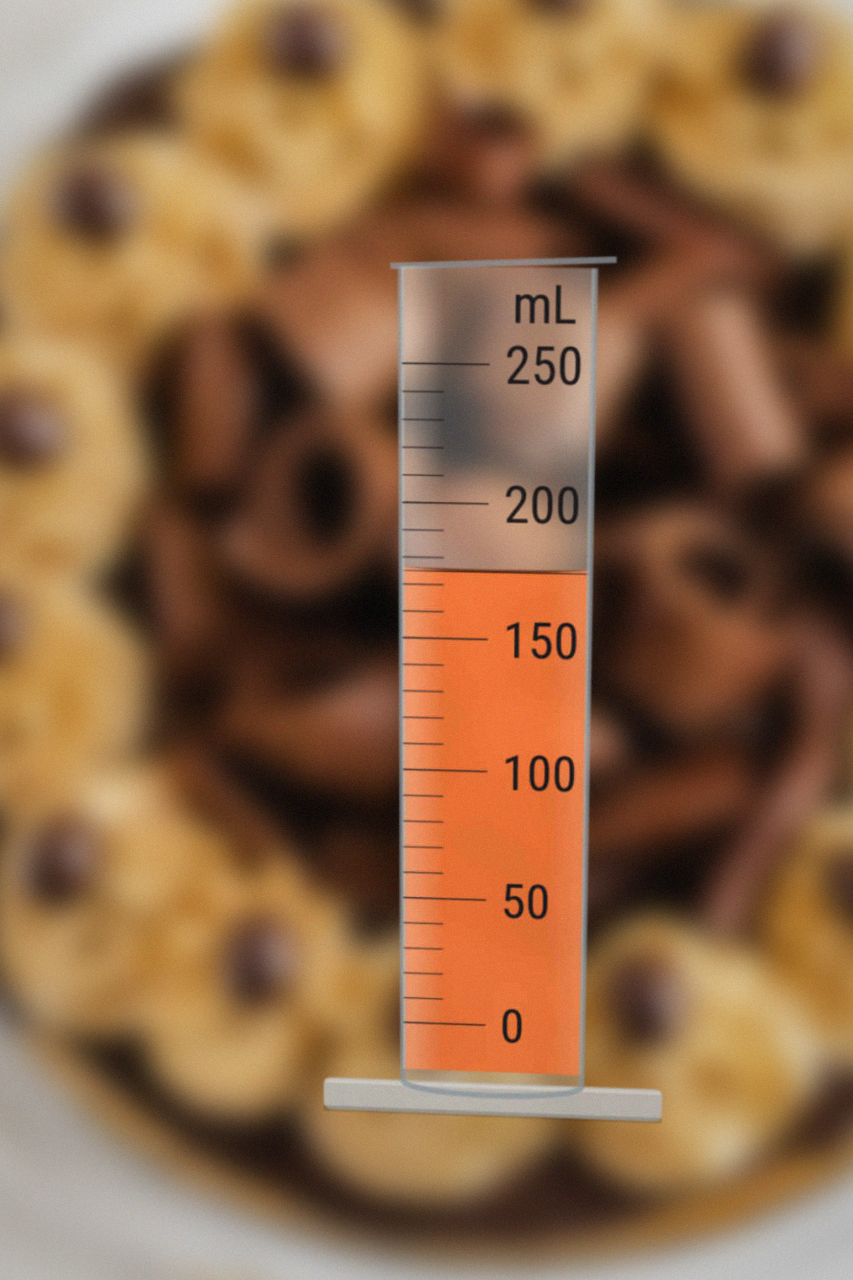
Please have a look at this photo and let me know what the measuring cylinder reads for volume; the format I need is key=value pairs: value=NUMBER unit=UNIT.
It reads value=175 unit=mL
